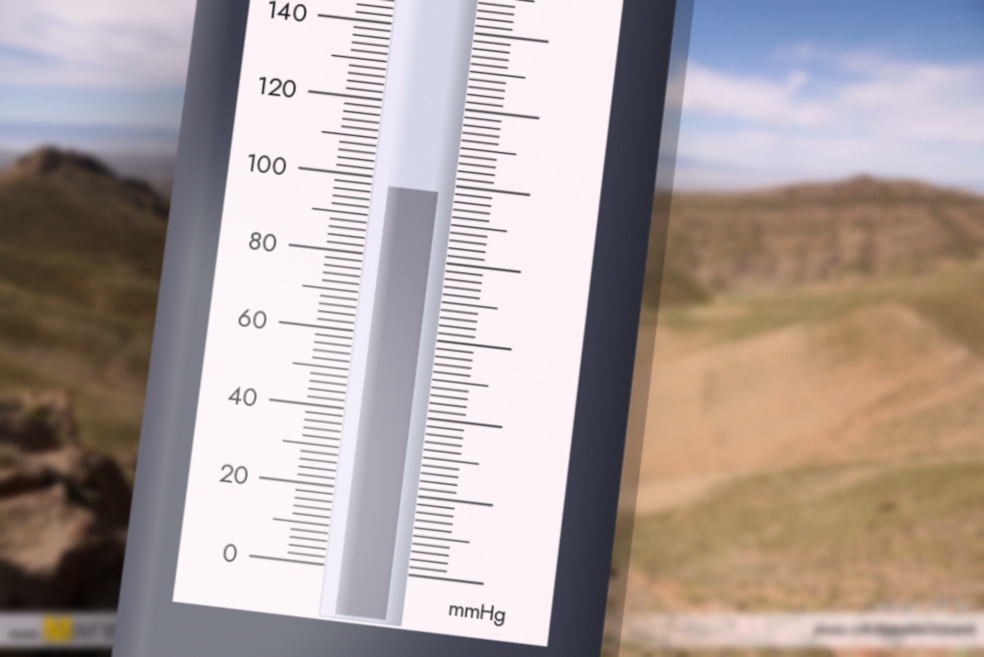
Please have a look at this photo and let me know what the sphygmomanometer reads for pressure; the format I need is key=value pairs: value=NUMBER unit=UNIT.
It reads value=98 unit=mmHg
